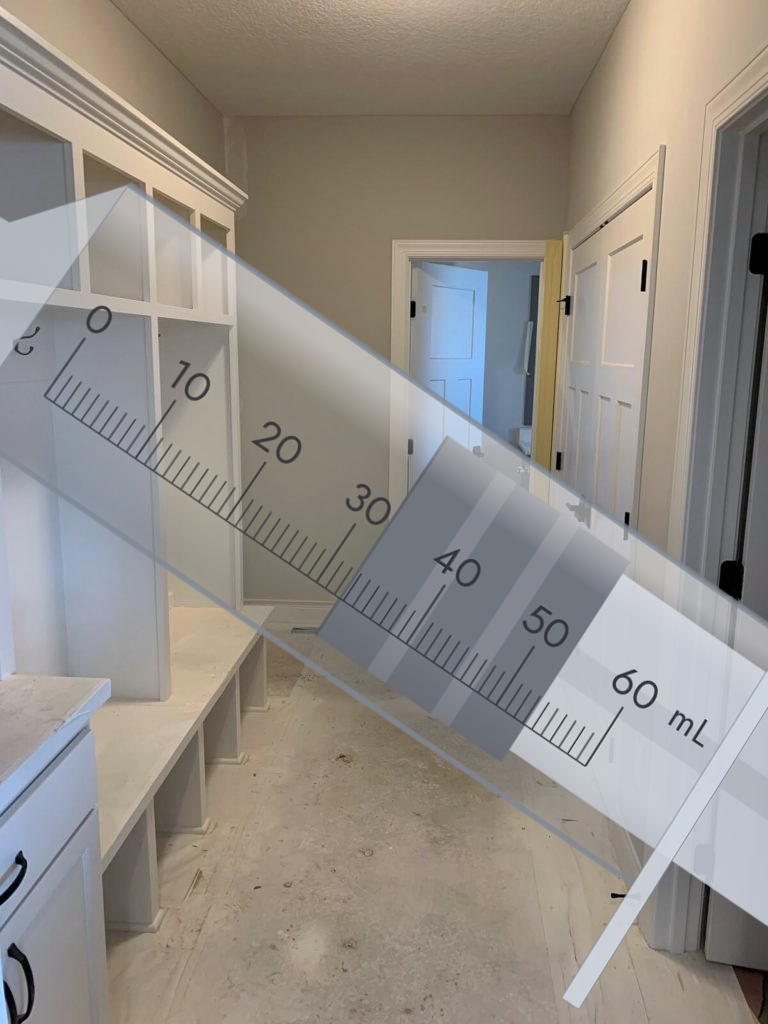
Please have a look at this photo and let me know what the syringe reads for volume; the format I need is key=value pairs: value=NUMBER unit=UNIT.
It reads value=32.5 unit=mL
